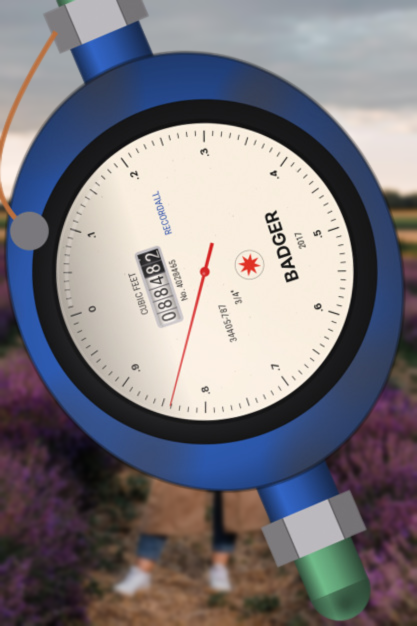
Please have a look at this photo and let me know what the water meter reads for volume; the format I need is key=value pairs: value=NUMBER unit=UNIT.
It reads value=88481.84 unit=ft³
